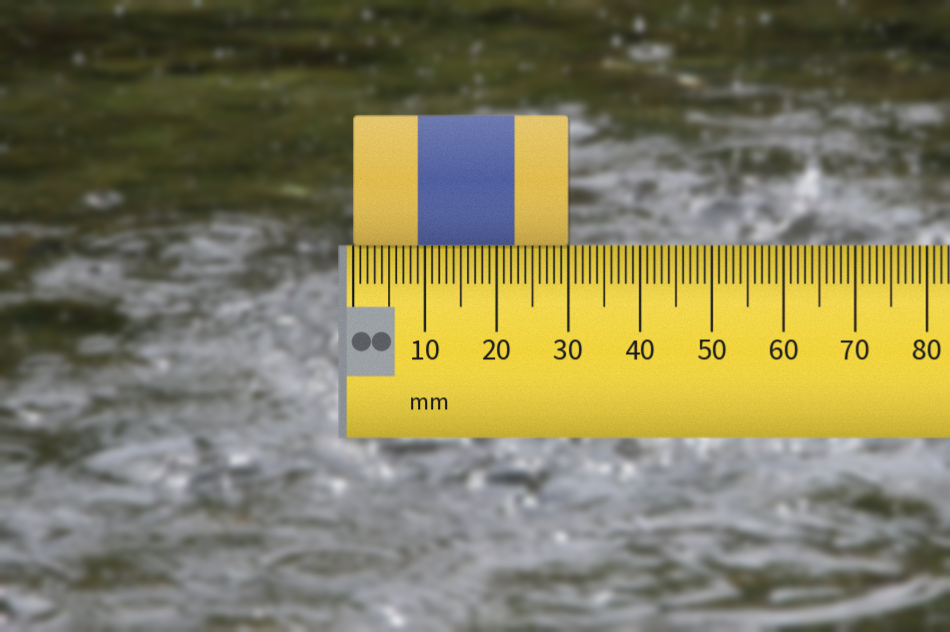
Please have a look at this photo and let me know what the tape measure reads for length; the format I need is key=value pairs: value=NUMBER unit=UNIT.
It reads value=30 unit=mm
